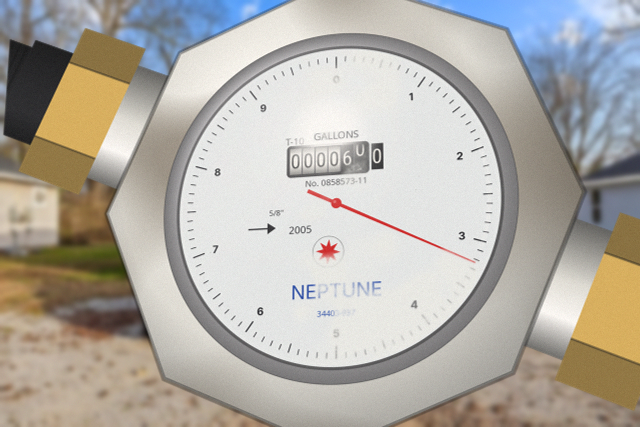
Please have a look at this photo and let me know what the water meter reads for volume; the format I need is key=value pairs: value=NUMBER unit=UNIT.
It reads value=603.2 unit=gal
